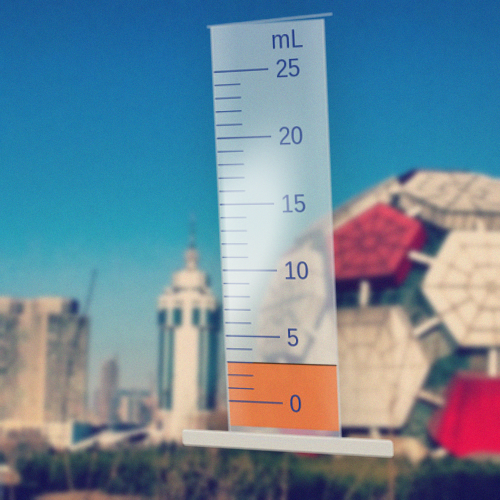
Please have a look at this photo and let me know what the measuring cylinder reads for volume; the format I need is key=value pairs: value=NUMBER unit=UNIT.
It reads value=3 unit=mL
